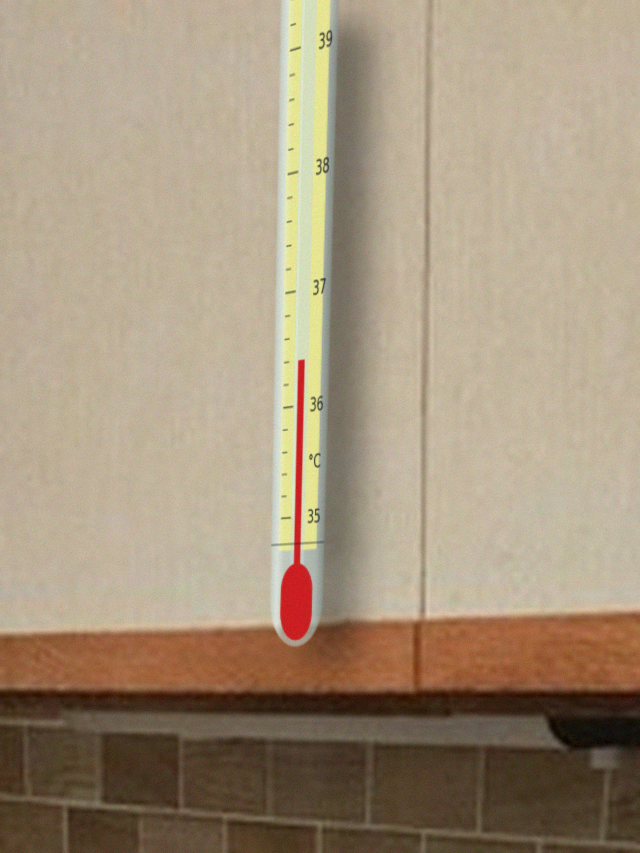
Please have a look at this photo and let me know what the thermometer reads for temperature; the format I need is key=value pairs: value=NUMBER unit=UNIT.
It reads value=36.4 unit=°C
